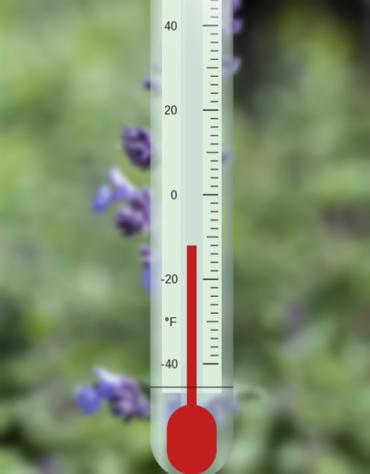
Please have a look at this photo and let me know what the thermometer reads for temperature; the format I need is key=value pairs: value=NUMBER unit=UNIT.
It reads value=-12 unit=°F
